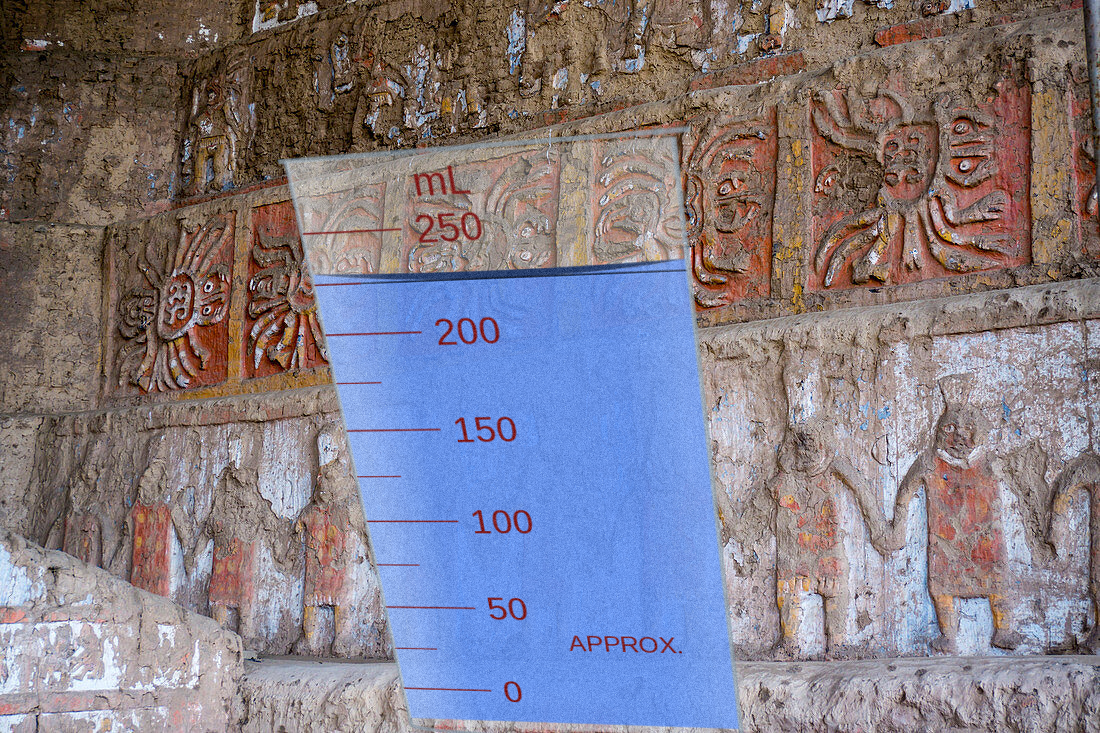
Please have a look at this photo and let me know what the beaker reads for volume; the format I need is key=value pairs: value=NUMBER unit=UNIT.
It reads value=225 unit=mL
